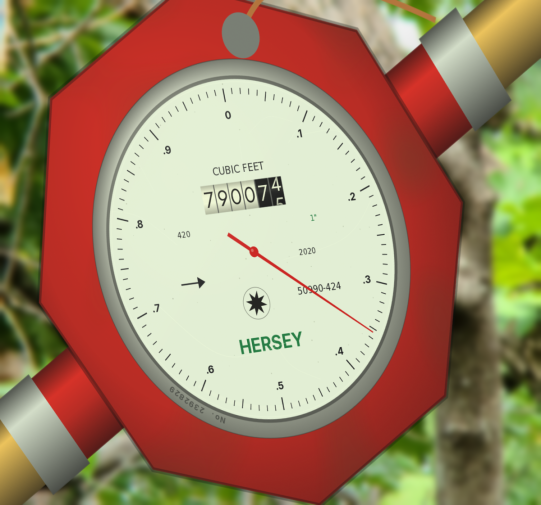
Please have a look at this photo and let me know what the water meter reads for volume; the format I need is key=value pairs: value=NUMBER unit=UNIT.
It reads value=790074.35 unit=ft³
